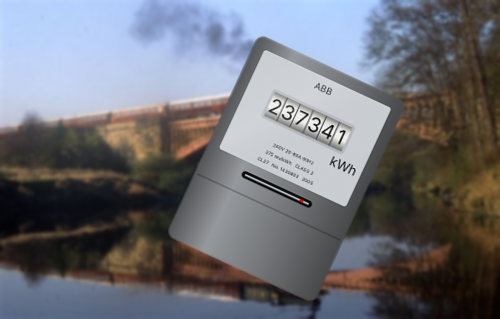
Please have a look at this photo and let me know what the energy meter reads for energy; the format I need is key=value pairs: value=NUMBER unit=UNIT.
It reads value=237341 unit=kWh
